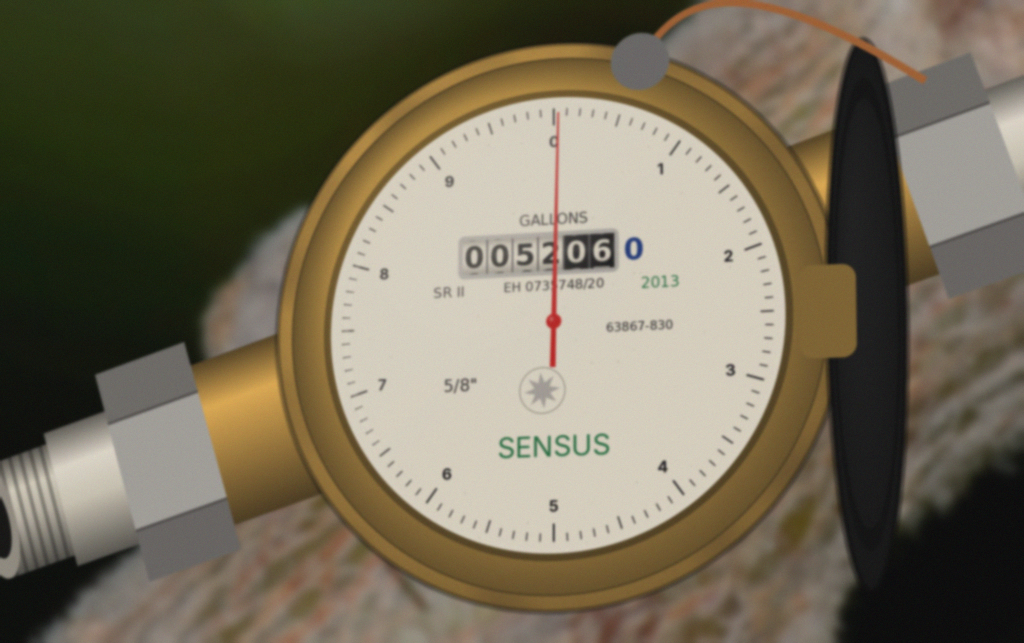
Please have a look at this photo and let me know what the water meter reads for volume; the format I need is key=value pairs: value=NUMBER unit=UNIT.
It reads value=52060.0 unit=gal
